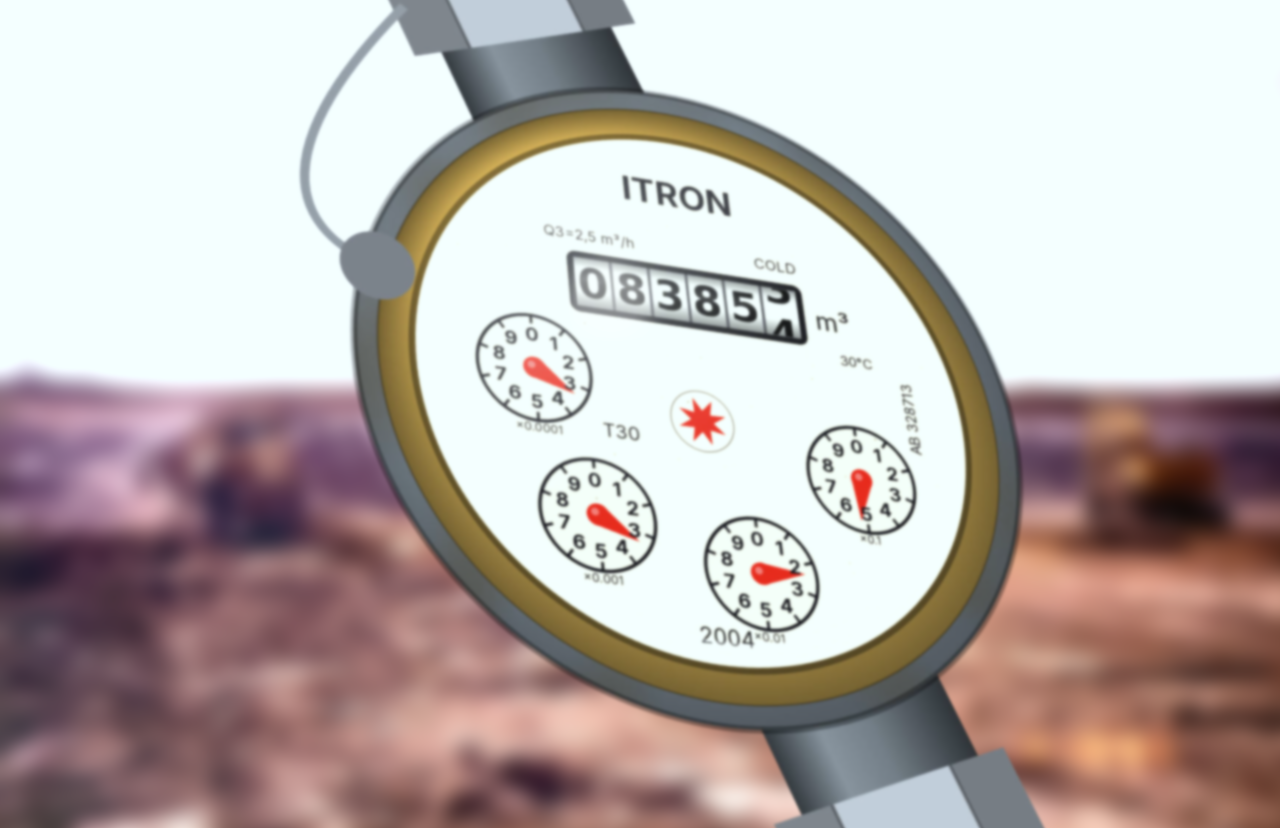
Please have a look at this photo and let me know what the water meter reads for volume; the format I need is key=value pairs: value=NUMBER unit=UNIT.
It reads value=83853.5233 unit=m³
